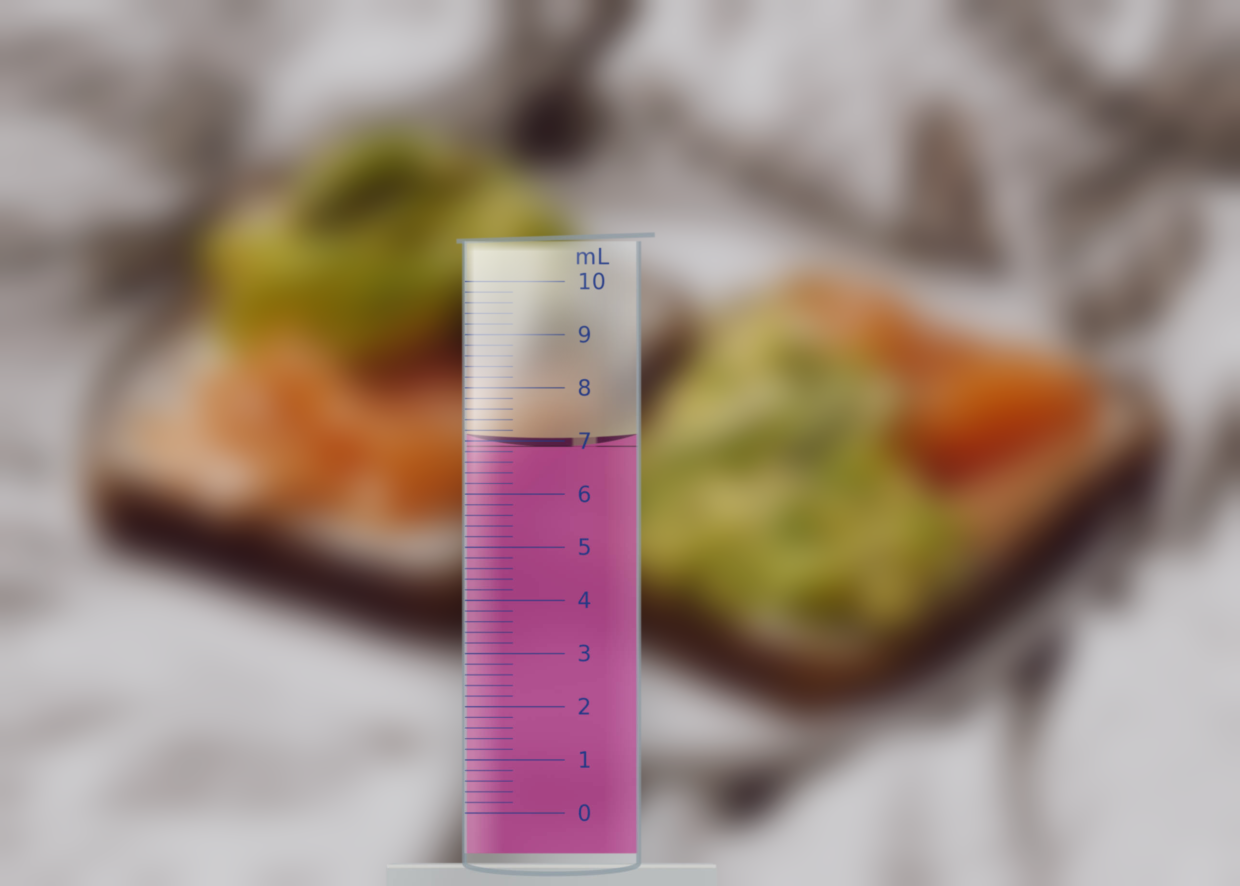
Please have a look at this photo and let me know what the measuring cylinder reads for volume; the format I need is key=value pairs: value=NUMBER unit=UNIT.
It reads value=6.9 unit=mL
